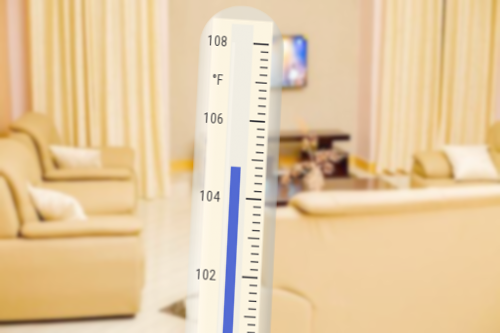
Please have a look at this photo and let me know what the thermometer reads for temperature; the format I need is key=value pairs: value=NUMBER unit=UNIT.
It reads value=104.8 unit=°F
